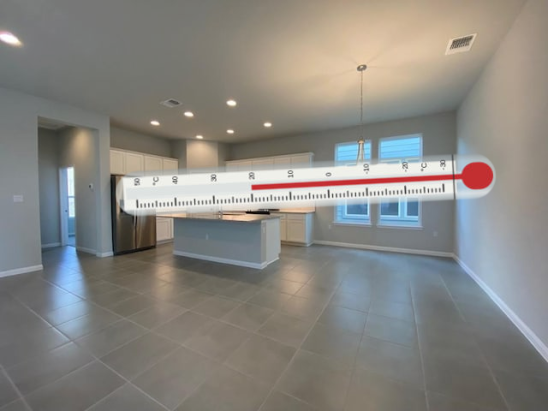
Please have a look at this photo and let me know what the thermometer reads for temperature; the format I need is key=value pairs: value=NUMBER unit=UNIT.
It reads value=20 unit=°C
